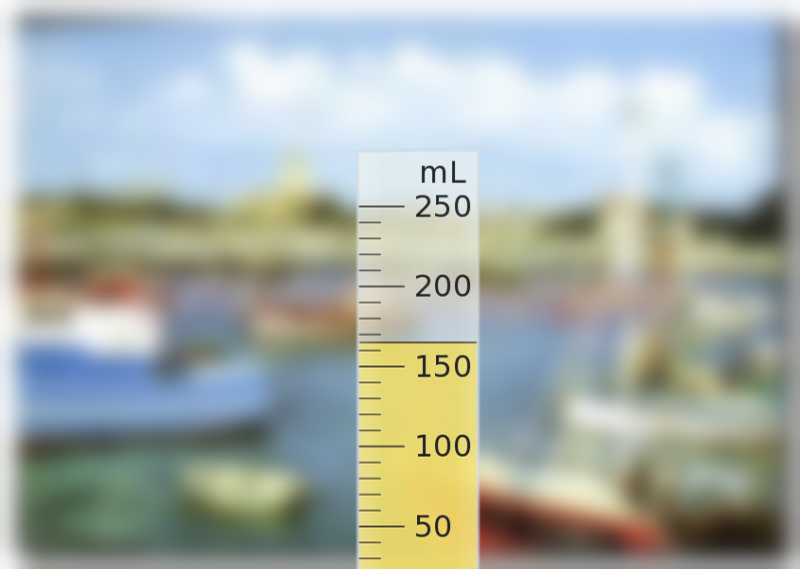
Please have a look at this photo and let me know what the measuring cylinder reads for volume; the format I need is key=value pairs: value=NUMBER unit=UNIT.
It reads value=165 unit=mL
